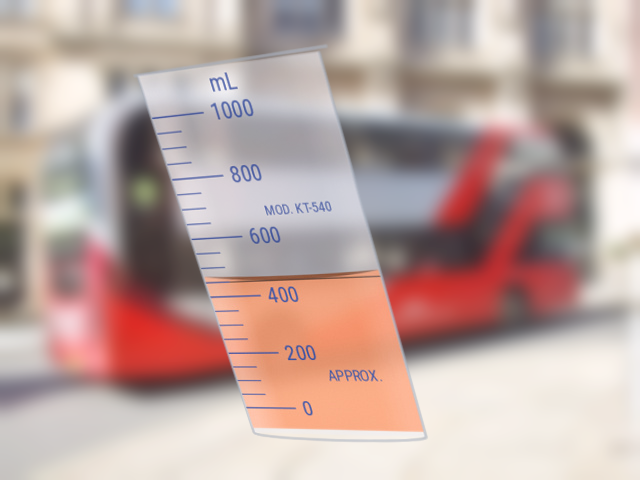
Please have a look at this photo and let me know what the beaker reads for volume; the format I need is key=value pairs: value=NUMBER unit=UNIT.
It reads value=450 unit=mL
